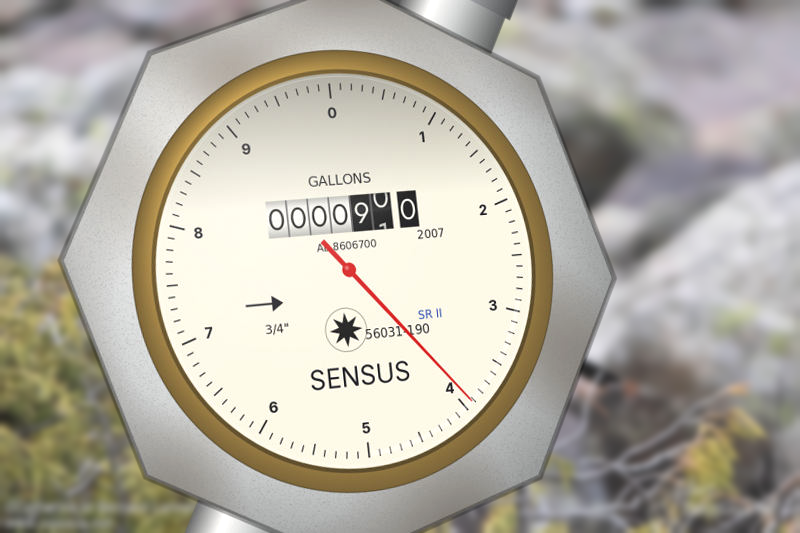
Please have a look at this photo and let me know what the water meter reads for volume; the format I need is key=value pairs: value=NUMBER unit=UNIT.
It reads value=903.9 unit=gal
